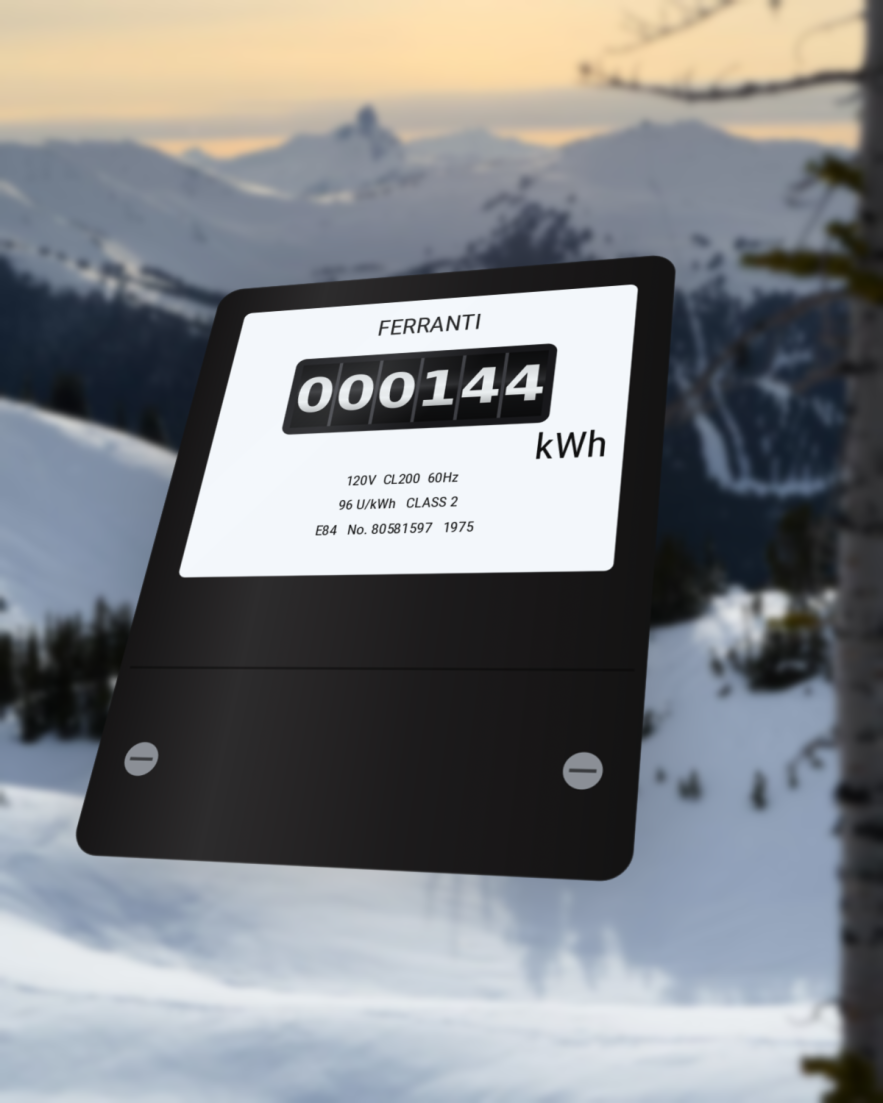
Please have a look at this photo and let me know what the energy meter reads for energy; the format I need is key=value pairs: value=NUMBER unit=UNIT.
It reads value=144 unit=kWh
